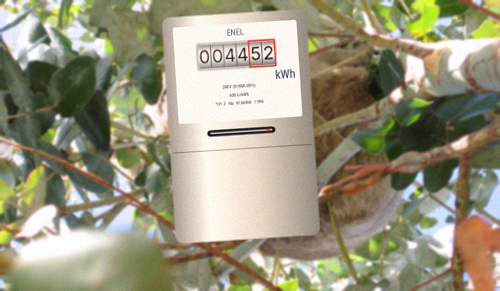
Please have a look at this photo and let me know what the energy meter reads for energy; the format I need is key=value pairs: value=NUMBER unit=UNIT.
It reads value=44.52 unit=kWh
